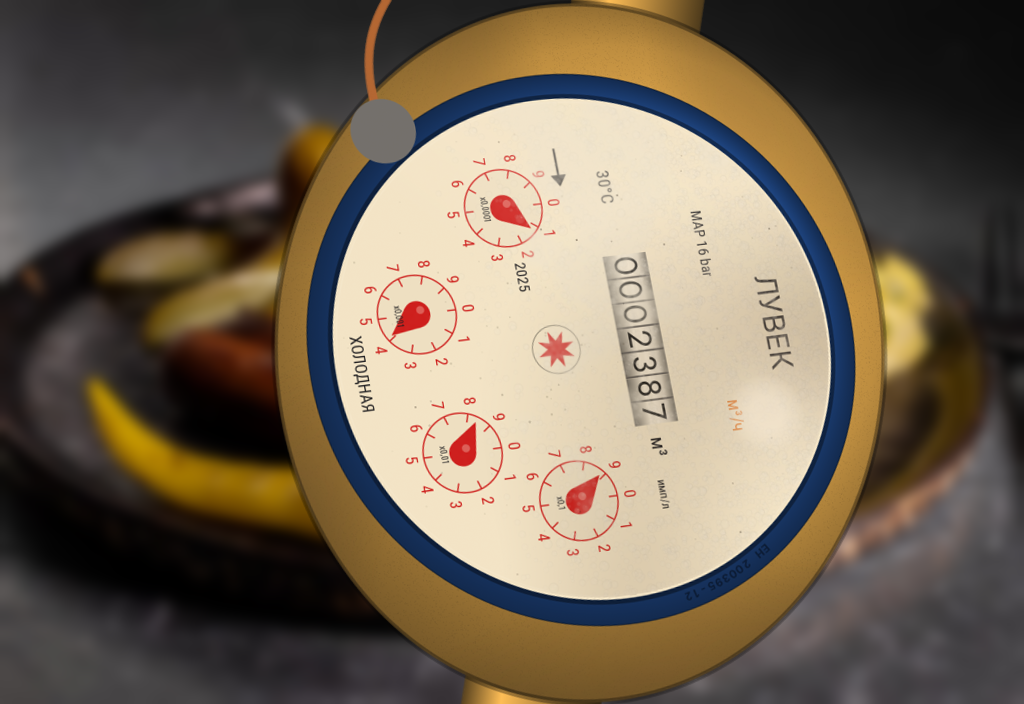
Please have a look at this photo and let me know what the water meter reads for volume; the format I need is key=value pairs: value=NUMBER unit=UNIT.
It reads value=2387.8841 unit=m³
